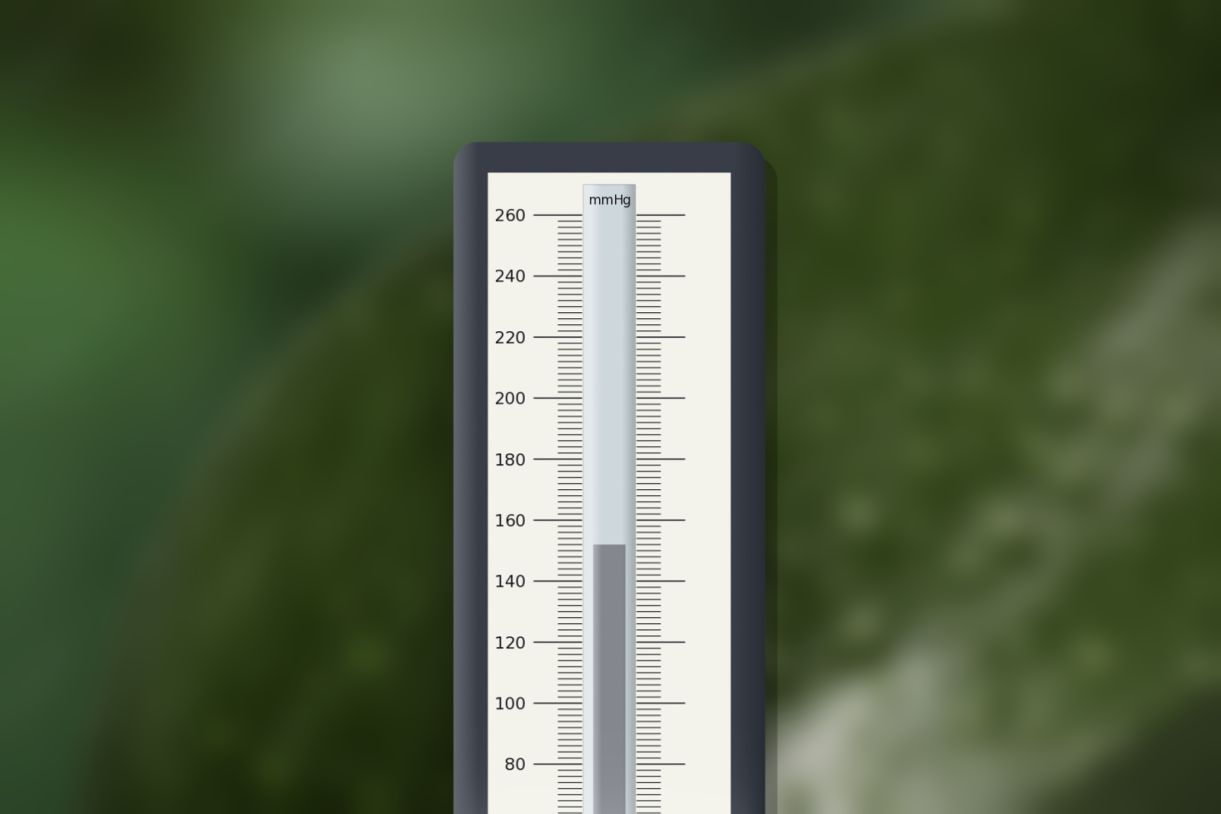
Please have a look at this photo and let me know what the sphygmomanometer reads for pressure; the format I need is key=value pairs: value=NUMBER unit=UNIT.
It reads value=152 unit=mmHg
